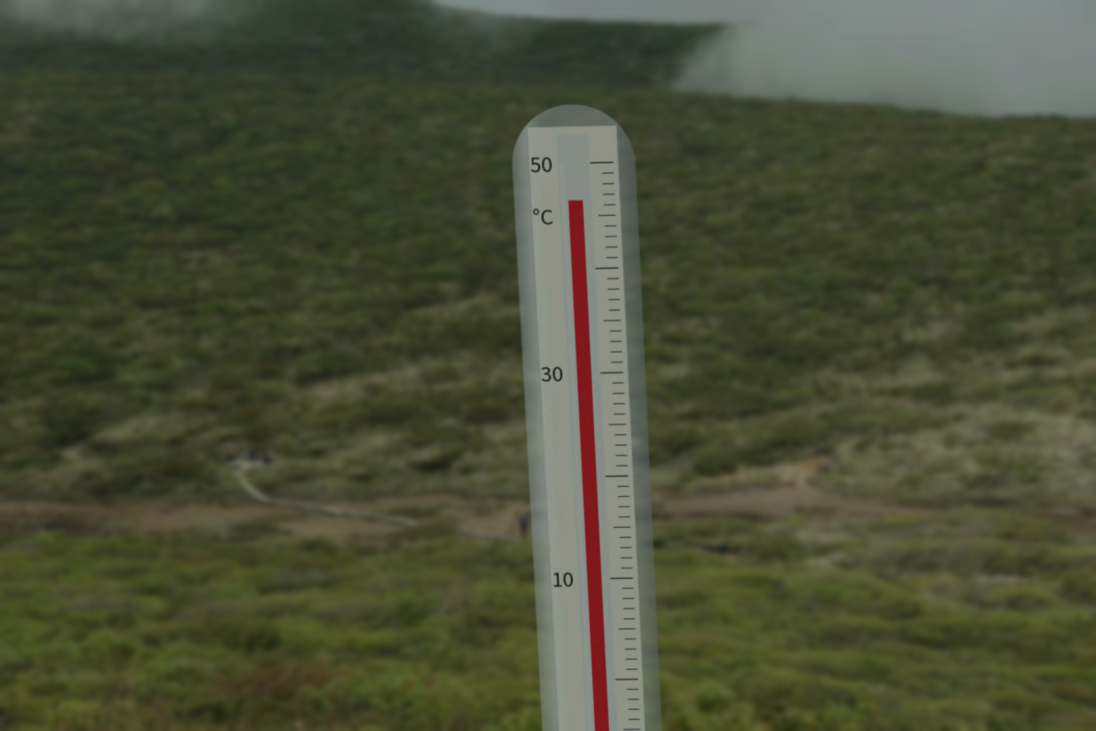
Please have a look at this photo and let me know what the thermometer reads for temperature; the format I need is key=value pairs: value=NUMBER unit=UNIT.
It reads value=46.5 unit=°C
